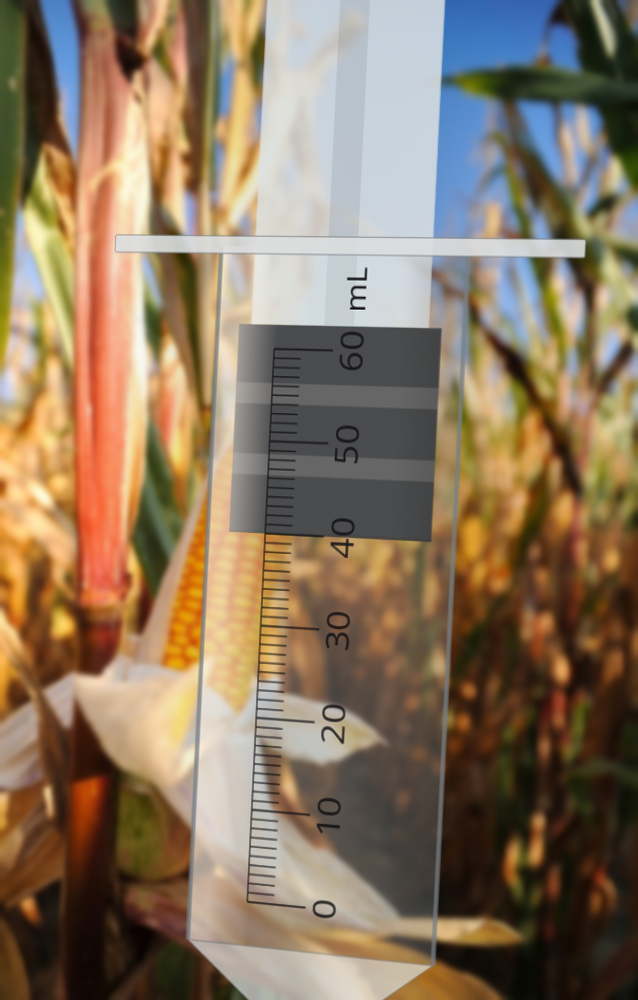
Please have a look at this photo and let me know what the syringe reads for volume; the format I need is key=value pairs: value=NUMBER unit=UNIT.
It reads value=40 unit=mL
